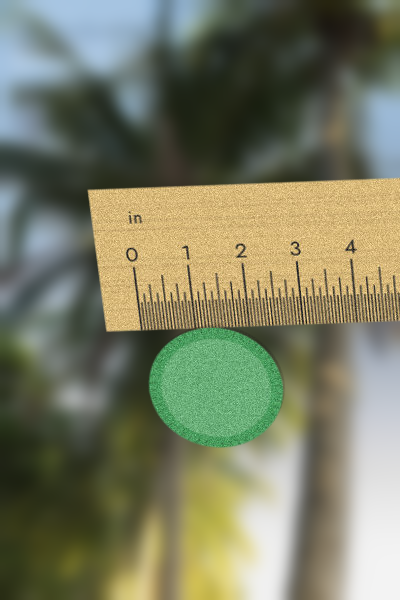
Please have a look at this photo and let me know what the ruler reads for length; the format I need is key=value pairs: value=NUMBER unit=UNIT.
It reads value=2.5 unit=in
